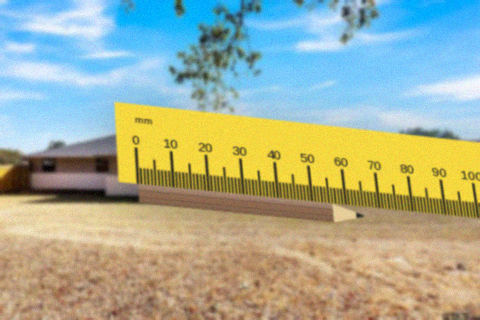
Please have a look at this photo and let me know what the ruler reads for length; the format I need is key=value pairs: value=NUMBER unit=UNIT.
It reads value=65 unit=mm
